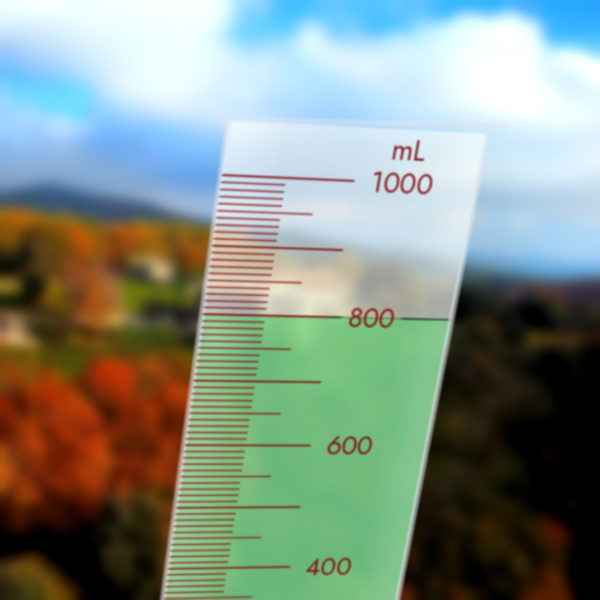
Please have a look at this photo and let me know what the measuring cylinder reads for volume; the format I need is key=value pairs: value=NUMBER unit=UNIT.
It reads value=800 unit=mL
